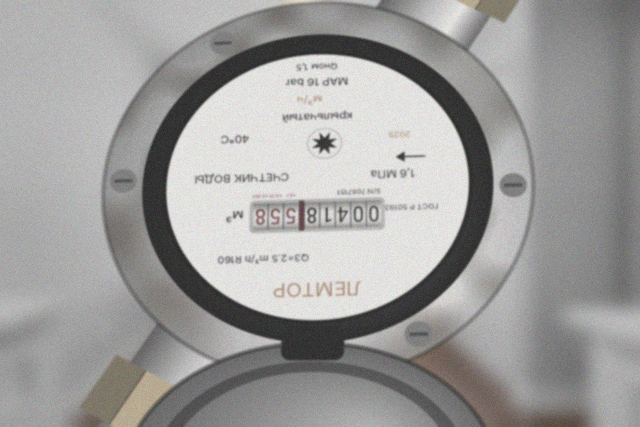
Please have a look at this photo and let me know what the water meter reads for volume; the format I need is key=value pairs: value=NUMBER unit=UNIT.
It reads value=418.558 unit=m³
